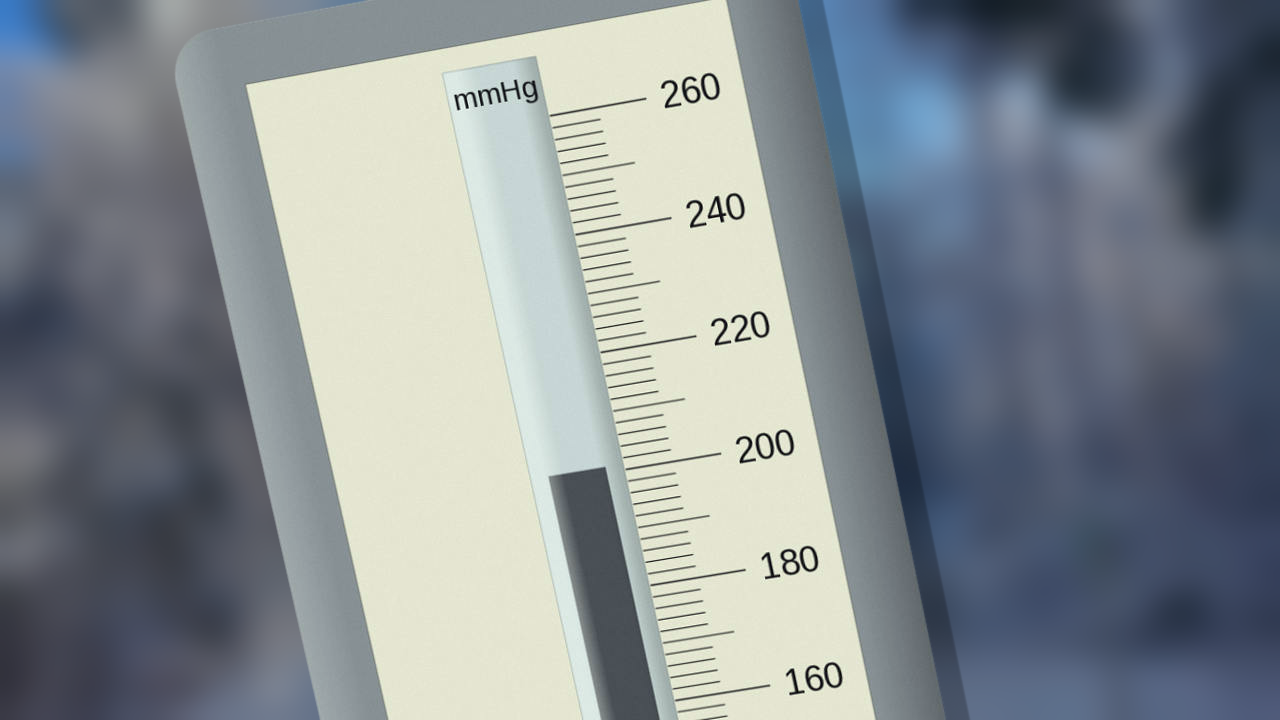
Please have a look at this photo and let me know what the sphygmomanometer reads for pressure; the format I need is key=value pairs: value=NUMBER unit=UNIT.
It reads value=201 unit=mmHg
